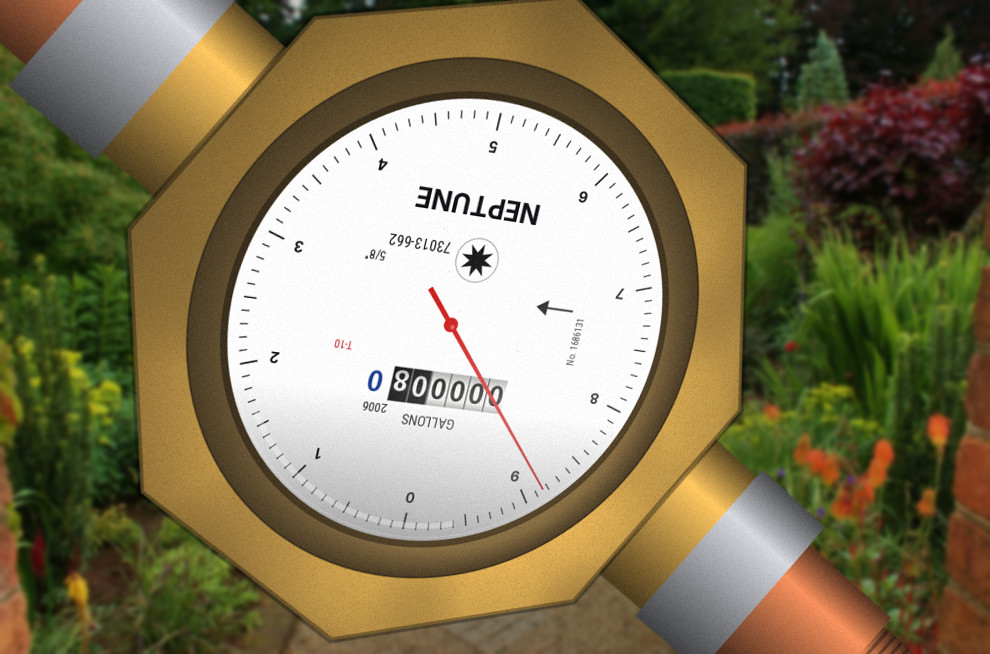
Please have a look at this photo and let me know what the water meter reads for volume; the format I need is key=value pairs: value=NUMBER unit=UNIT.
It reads value=78.8 unit=gal
